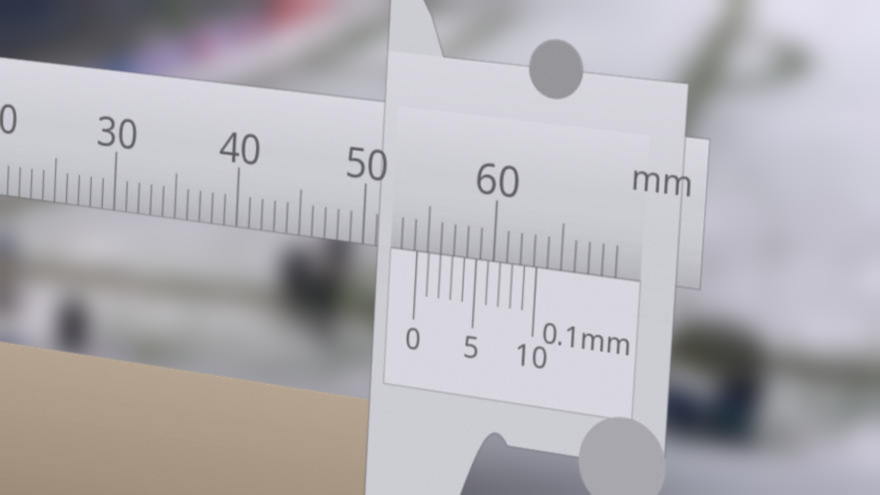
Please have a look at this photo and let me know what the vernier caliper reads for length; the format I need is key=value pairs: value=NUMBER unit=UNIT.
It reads value=54.2 unit=mm
